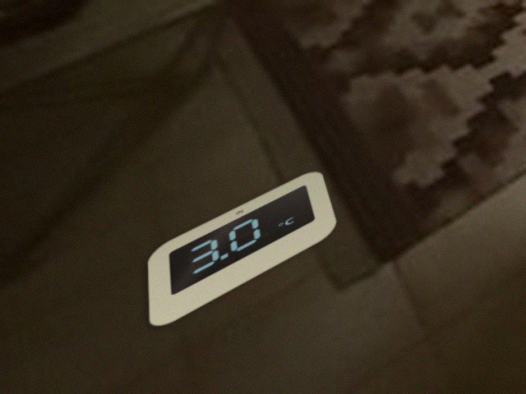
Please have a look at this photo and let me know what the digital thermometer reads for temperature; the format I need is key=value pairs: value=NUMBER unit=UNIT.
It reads value=3.0 unit=°C
